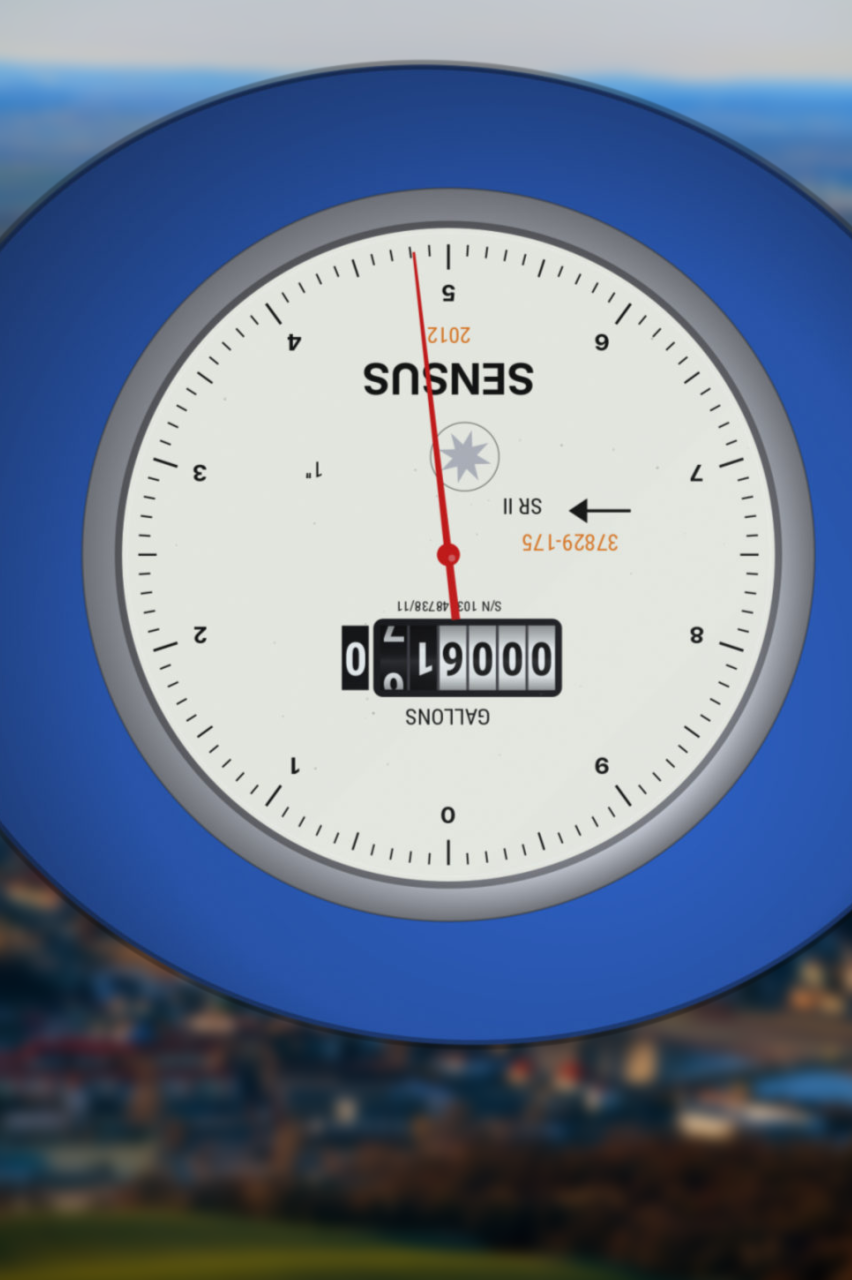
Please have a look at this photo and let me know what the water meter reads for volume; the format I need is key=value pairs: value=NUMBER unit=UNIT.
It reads value=6164.8 unit=gal
